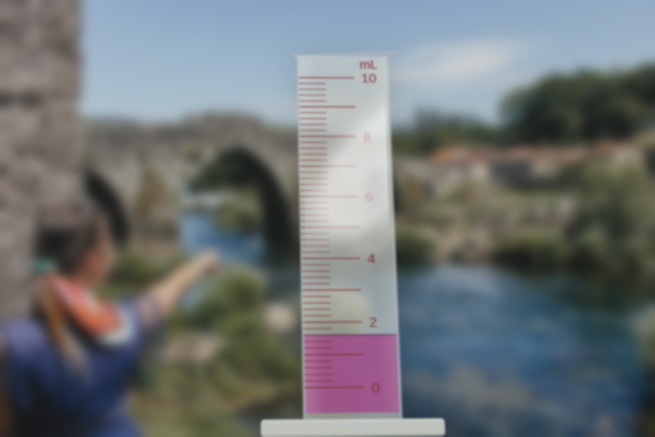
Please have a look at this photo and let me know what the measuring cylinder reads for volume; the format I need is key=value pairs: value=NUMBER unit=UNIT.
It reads value=1.6 unit=mL
